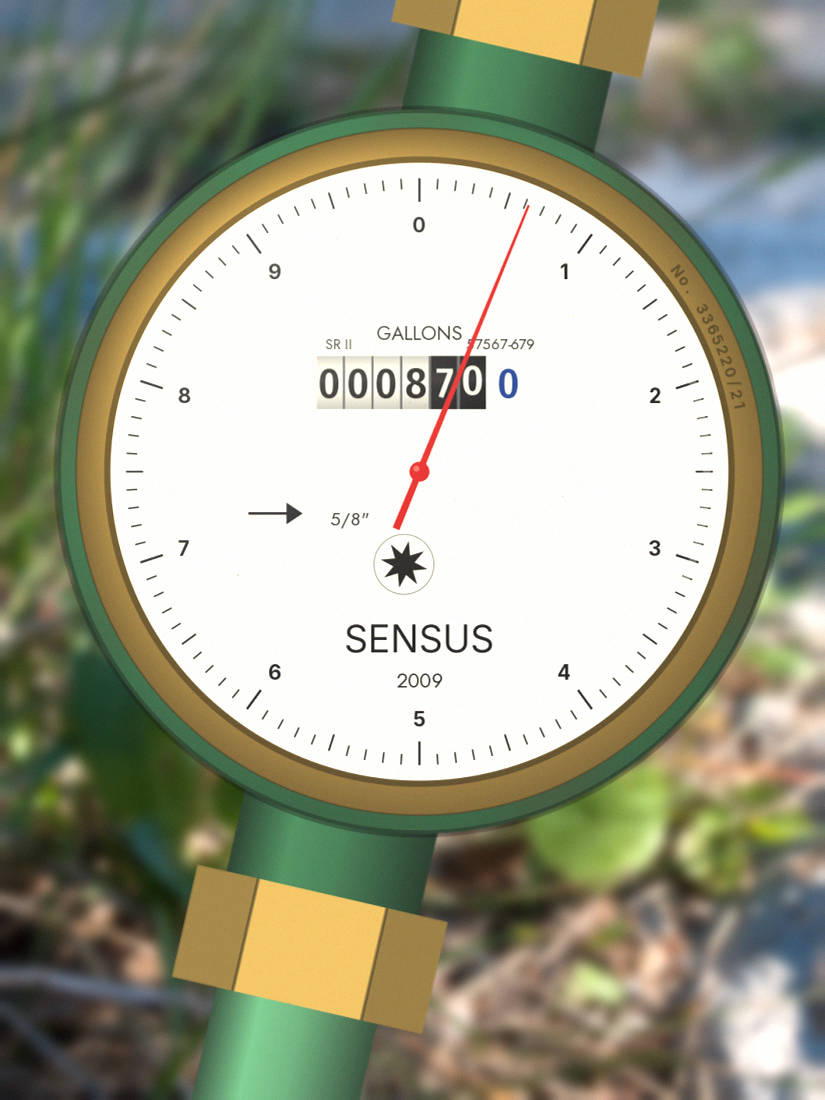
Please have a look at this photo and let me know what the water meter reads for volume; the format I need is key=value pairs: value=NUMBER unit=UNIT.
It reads value=8700.6 unit=gal
